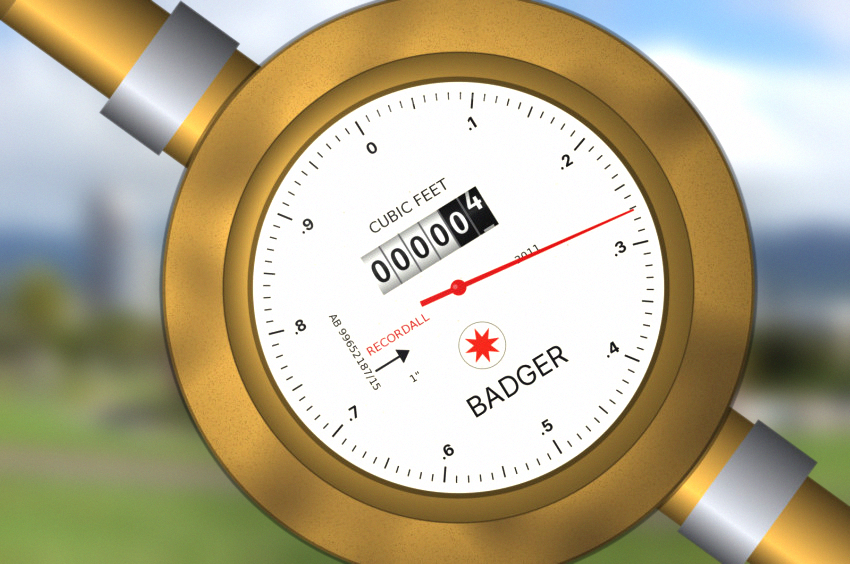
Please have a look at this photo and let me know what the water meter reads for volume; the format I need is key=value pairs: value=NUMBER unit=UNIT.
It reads value=4.27 unit=ft³
